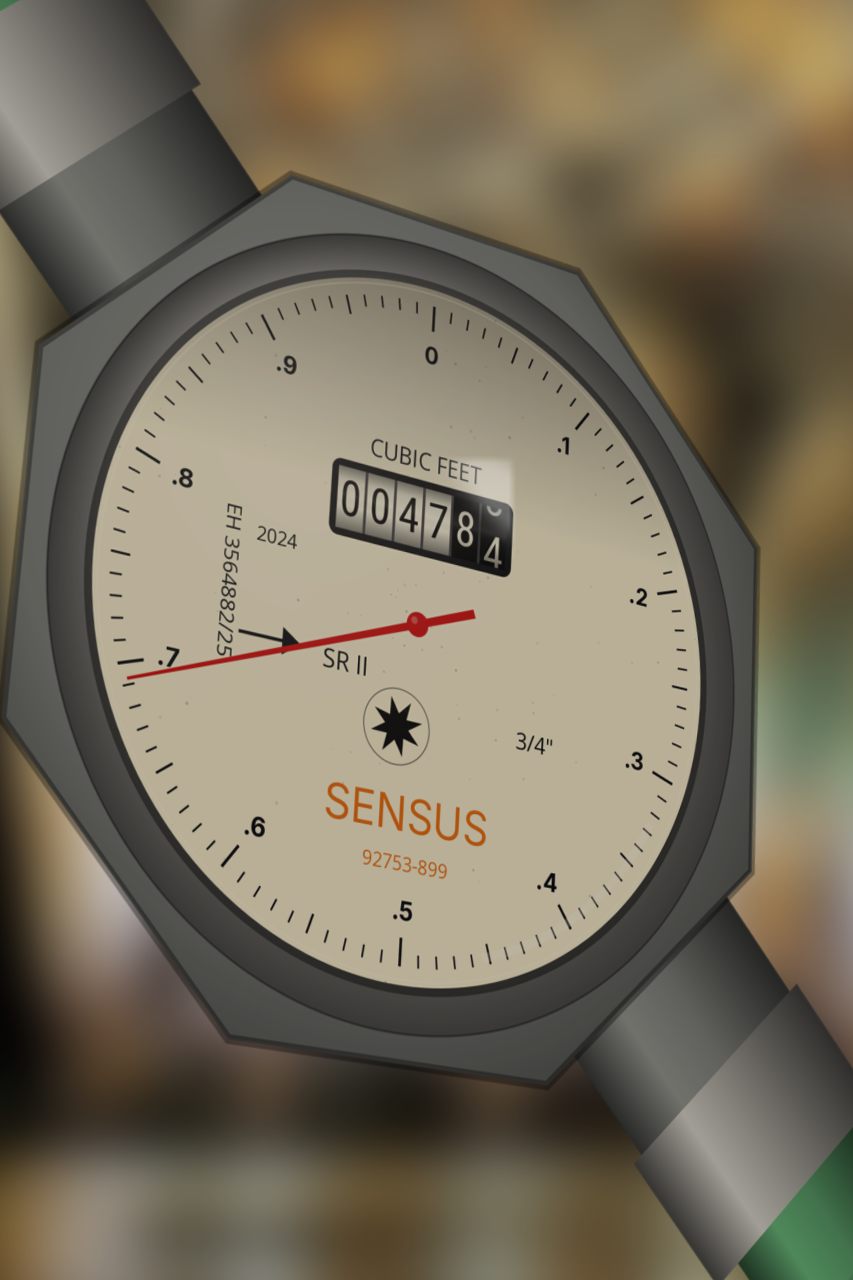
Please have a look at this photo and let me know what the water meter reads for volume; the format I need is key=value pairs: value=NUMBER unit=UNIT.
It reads value=4783.69 unit=ft³
